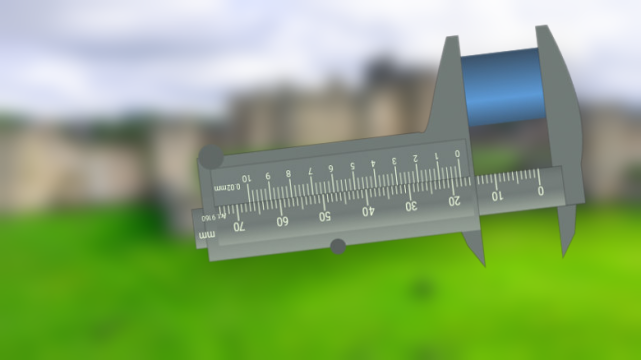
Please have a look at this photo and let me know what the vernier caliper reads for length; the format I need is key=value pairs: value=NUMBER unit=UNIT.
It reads value=18.0 unit=mm
